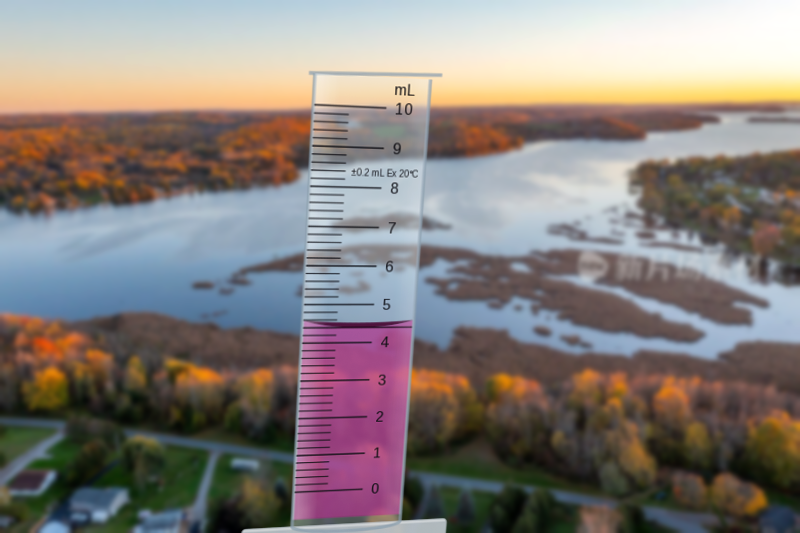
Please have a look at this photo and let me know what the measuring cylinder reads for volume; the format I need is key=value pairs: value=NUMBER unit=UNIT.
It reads value=4.4 unit=mL
